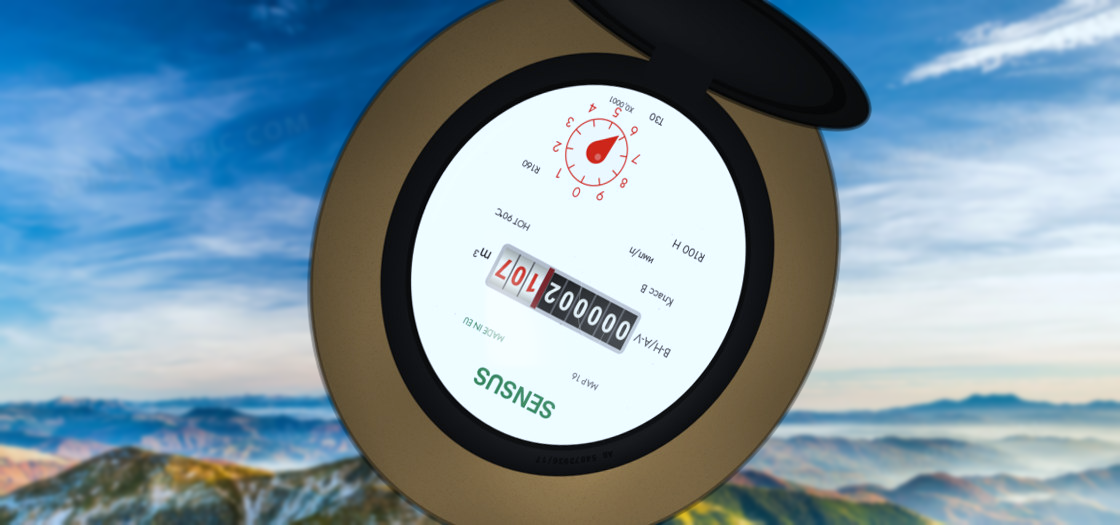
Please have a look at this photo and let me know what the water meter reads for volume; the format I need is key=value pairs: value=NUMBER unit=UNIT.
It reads value=2.1075 unit=m³
